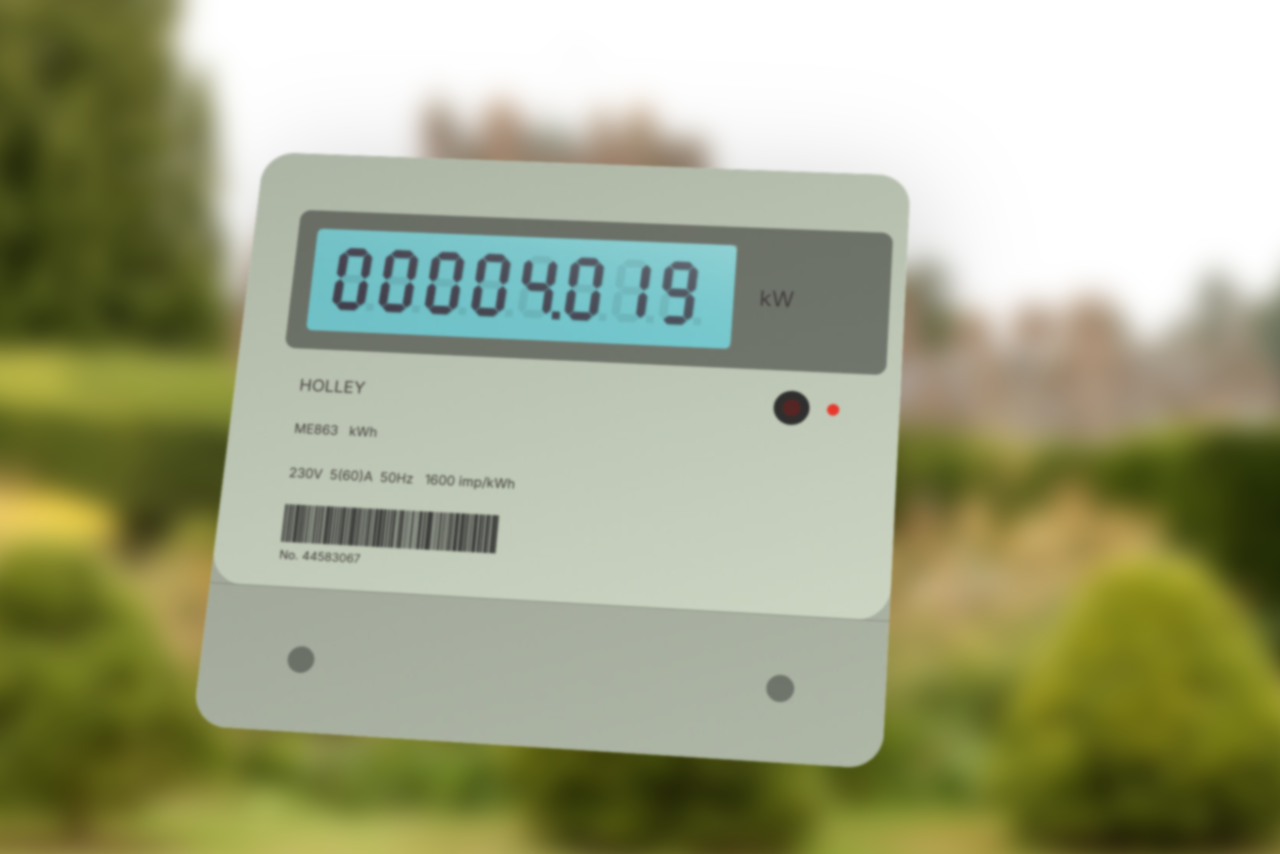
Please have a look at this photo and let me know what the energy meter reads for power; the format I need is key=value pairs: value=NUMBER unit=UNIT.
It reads value=4.019 unit=kW
